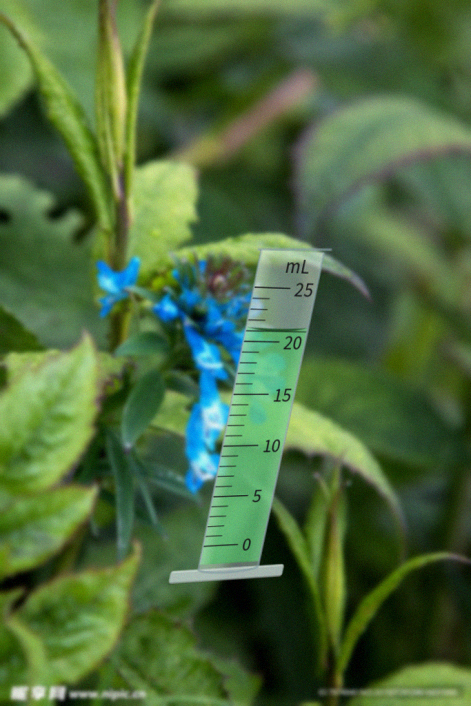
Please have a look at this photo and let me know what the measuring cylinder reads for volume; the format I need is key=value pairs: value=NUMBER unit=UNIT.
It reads value=21 unit=mL
